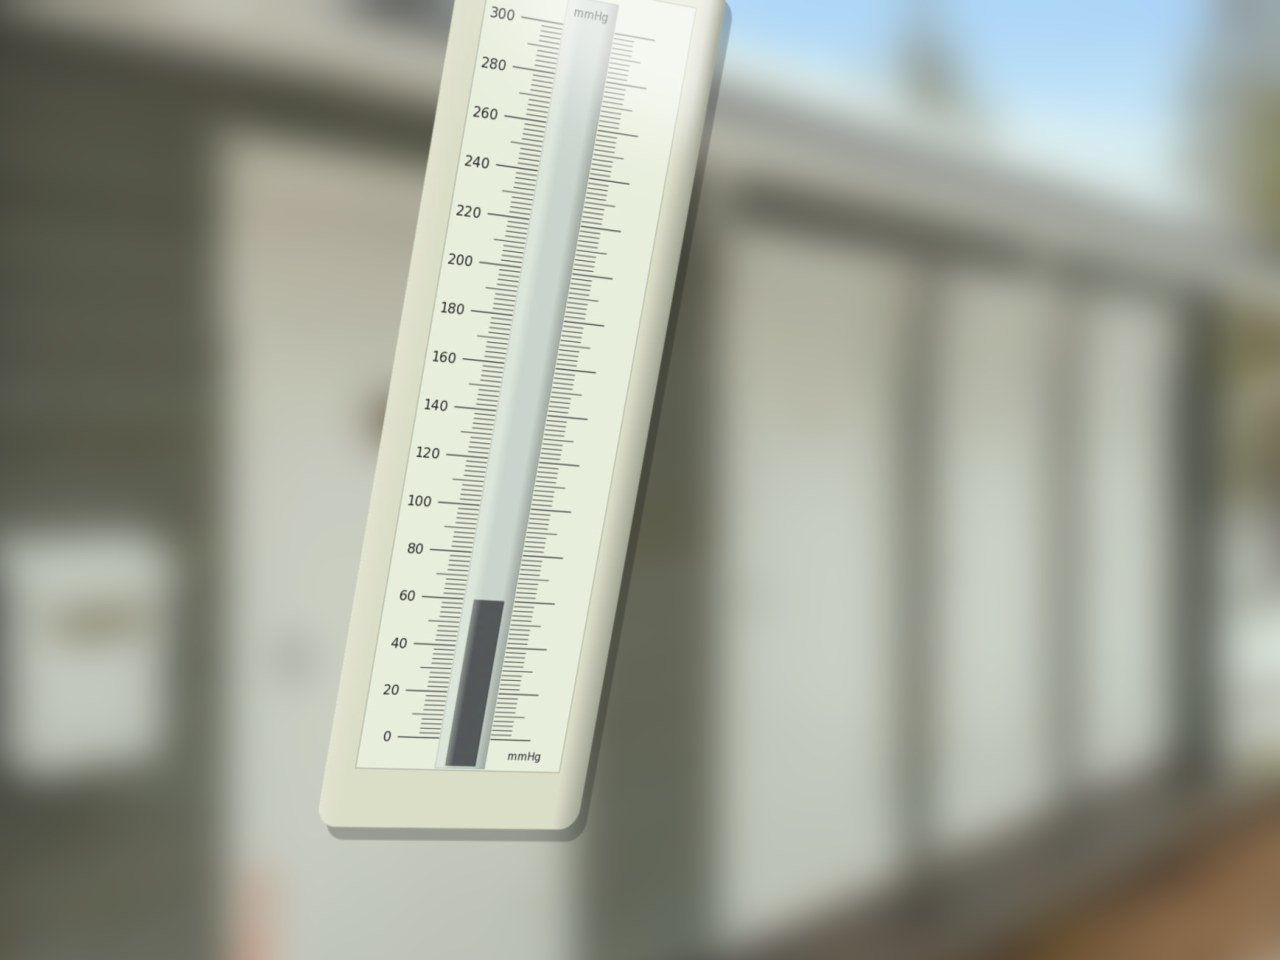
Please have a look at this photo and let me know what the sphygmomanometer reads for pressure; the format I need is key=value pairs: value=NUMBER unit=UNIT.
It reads value=60 unit=mmHg
